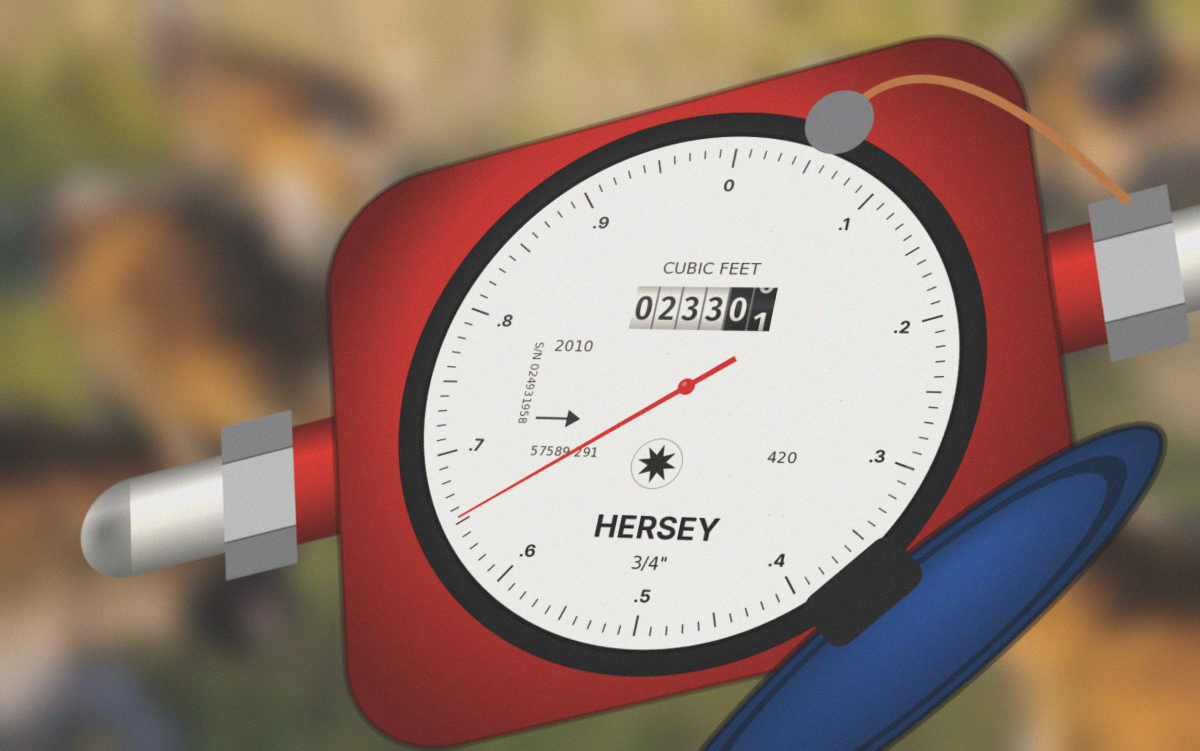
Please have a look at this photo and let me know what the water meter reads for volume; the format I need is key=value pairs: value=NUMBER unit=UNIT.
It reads value=23300.65 unit=ft³
